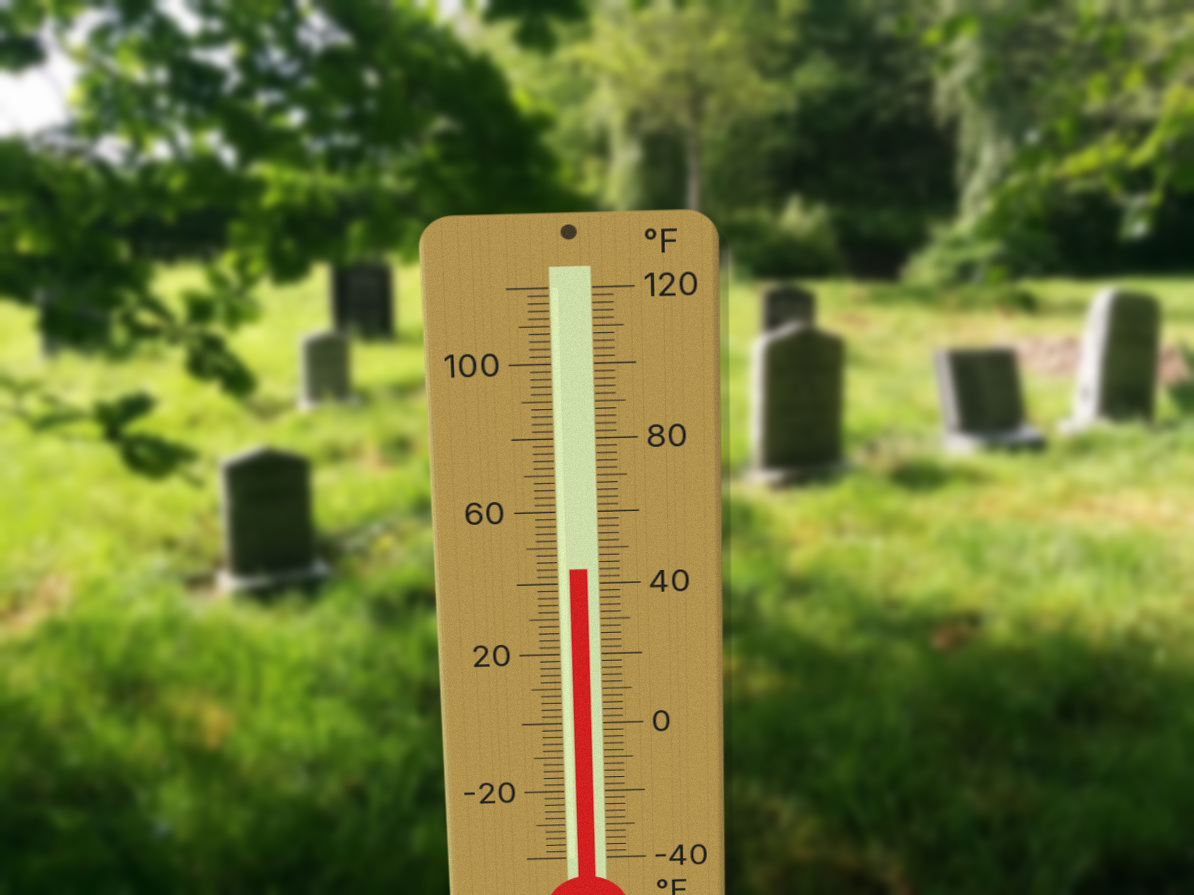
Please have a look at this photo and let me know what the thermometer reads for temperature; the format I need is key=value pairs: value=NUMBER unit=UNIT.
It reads value=44 unit=°F
